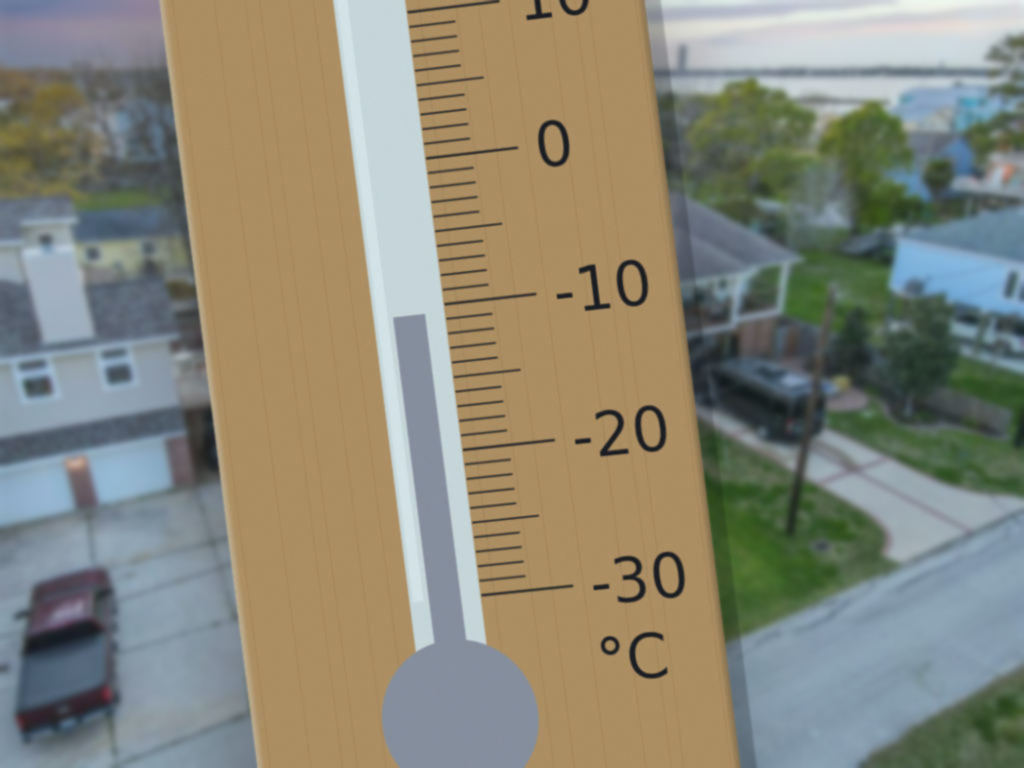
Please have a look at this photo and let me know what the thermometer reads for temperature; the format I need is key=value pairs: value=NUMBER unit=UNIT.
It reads value=-10.5 unit=°C
